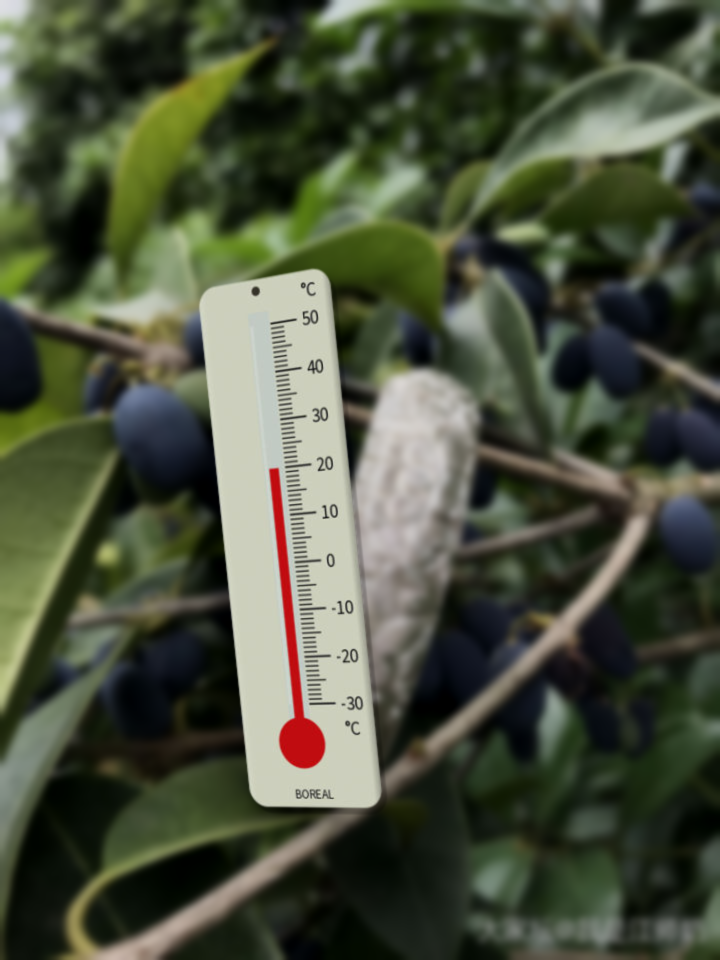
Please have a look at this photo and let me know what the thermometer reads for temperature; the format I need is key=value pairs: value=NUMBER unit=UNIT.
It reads value=20 unit=°C
